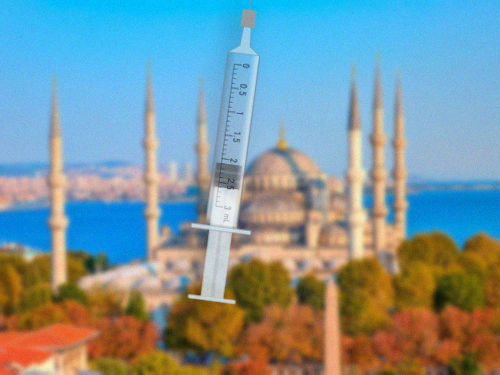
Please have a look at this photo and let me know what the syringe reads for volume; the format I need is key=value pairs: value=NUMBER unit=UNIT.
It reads value=2.1 unit=mL
